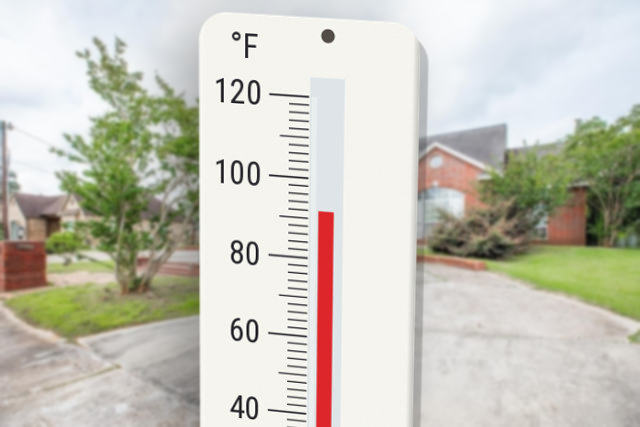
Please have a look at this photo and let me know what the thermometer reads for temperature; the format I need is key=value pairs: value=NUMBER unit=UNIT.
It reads value=92 unit=°F
